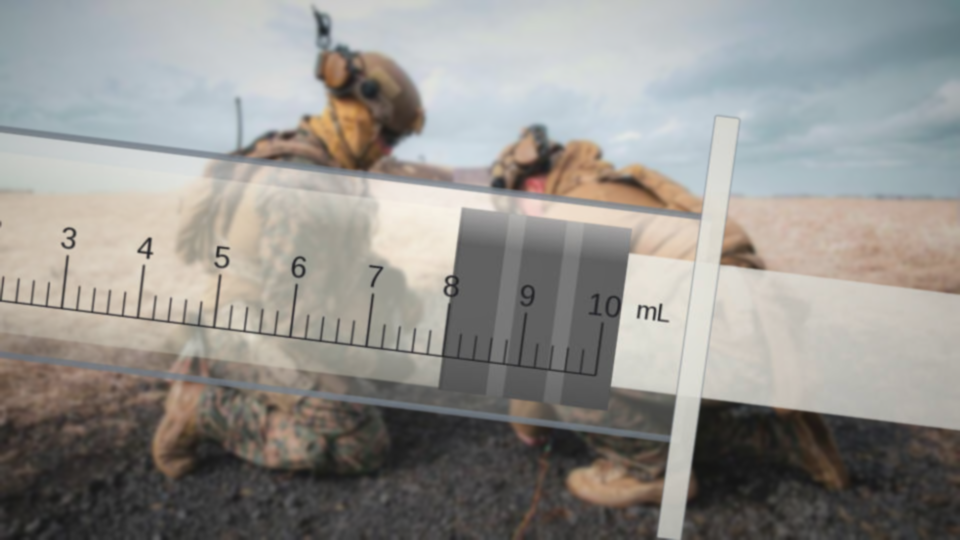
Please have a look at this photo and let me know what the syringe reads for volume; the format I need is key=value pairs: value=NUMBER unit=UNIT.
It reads value=8 unit=mL
